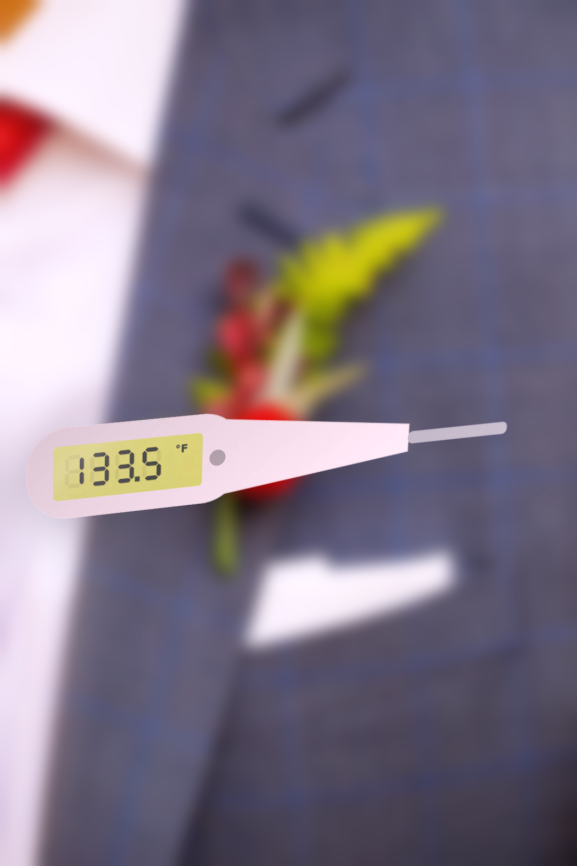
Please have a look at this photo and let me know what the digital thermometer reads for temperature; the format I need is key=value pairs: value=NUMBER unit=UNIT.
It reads value=133.5 unit=°F
